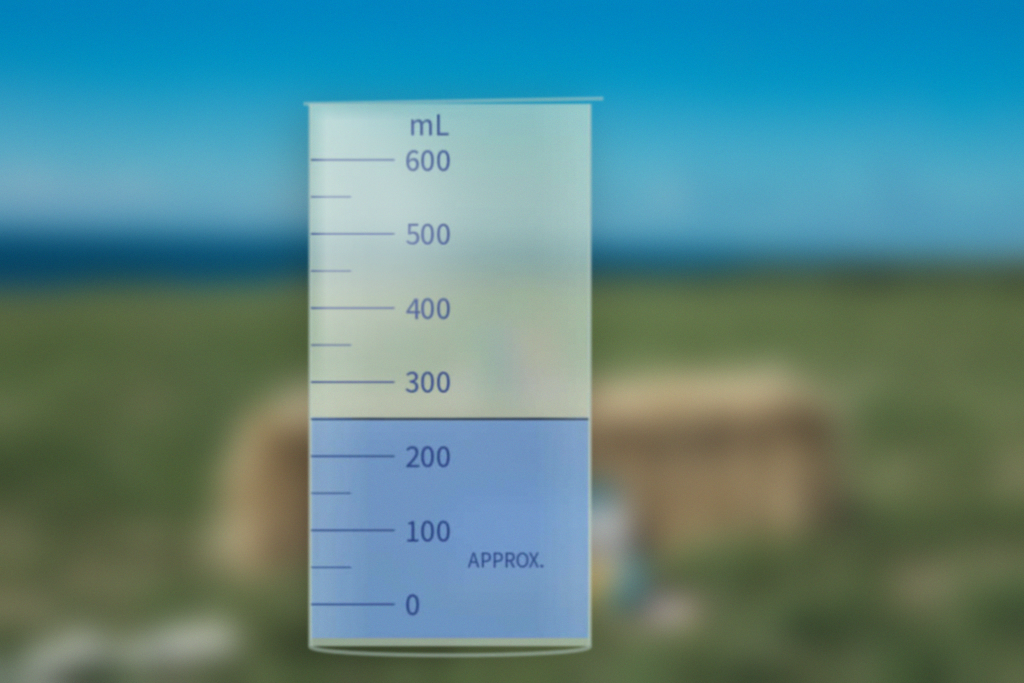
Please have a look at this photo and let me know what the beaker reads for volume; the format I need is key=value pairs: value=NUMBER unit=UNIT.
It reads value=250 unit=mL
